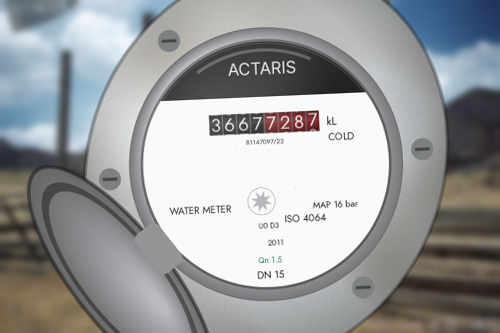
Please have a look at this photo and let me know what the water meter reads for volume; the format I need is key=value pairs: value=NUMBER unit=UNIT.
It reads value=3667.7287 unit=kL
